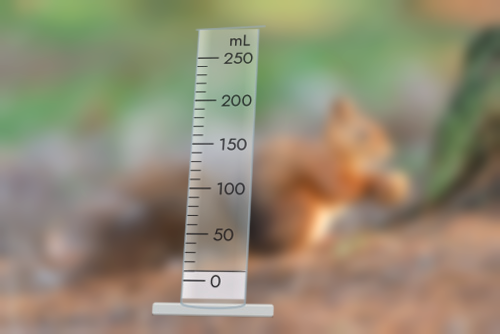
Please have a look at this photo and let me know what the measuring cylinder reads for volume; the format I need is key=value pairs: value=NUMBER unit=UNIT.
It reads value=10 unit=mL
